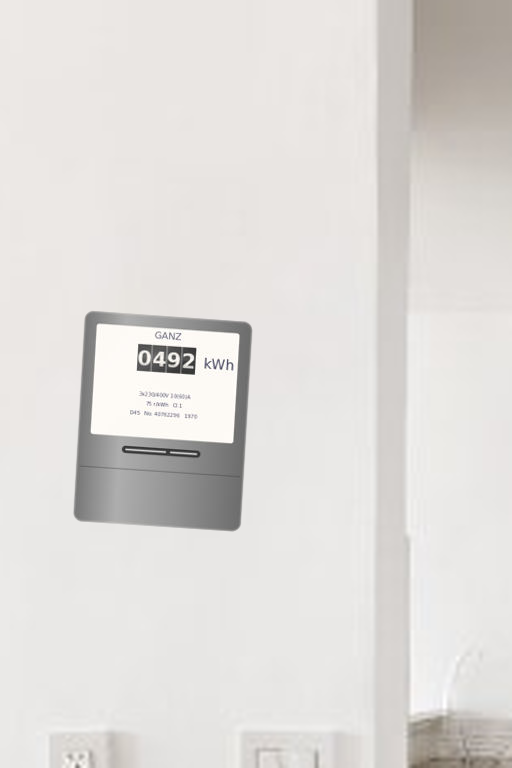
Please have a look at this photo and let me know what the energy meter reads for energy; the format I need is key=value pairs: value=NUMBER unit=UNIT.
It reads value=492 unit=kWh
